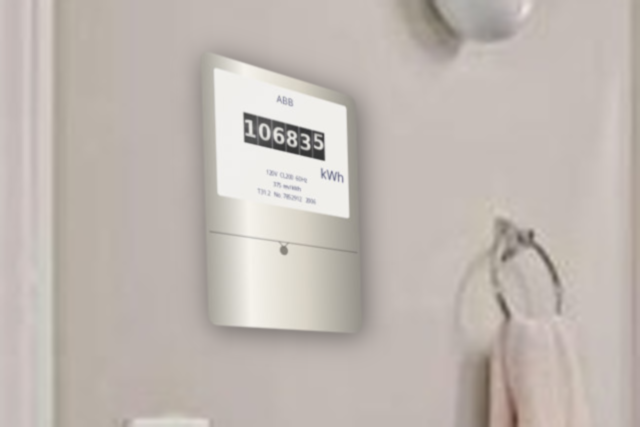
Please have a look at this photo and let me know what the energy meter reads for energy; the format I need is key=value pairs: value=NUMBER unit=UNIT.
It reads value=106835 unit=kWh
